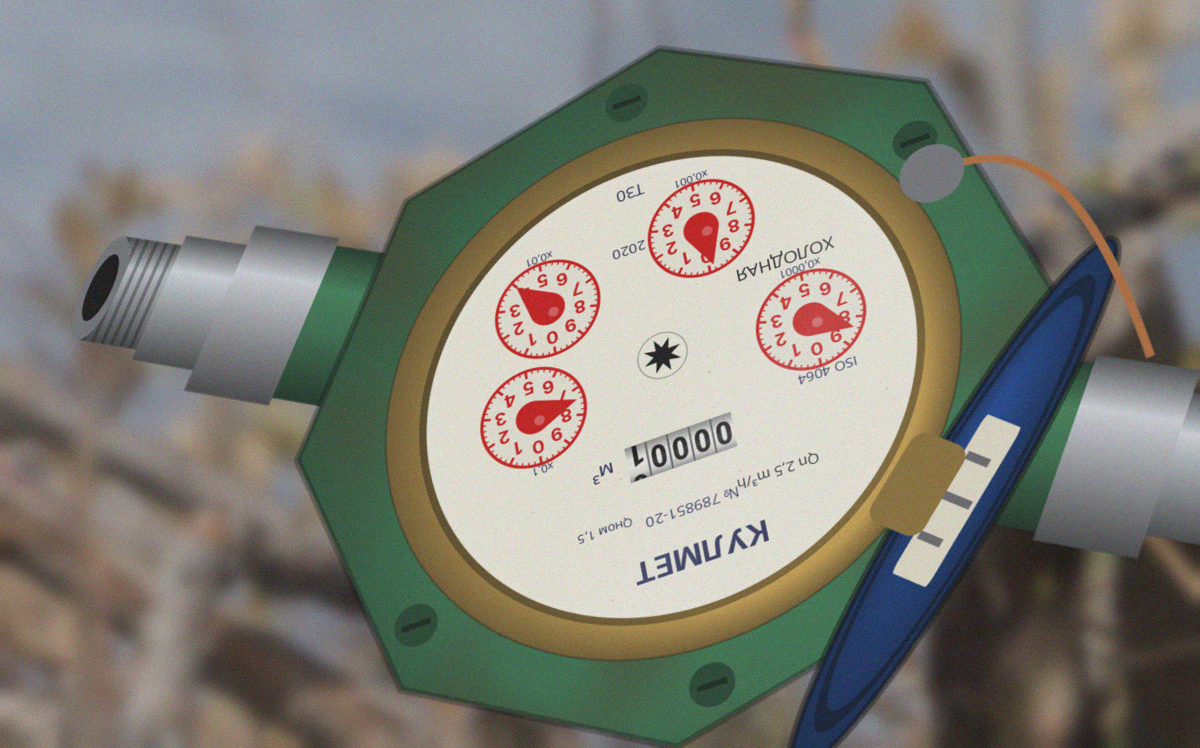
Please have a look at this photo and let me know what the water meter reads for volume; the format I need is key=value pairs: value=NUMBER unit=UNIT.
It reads value=0.7398 unit=m³
